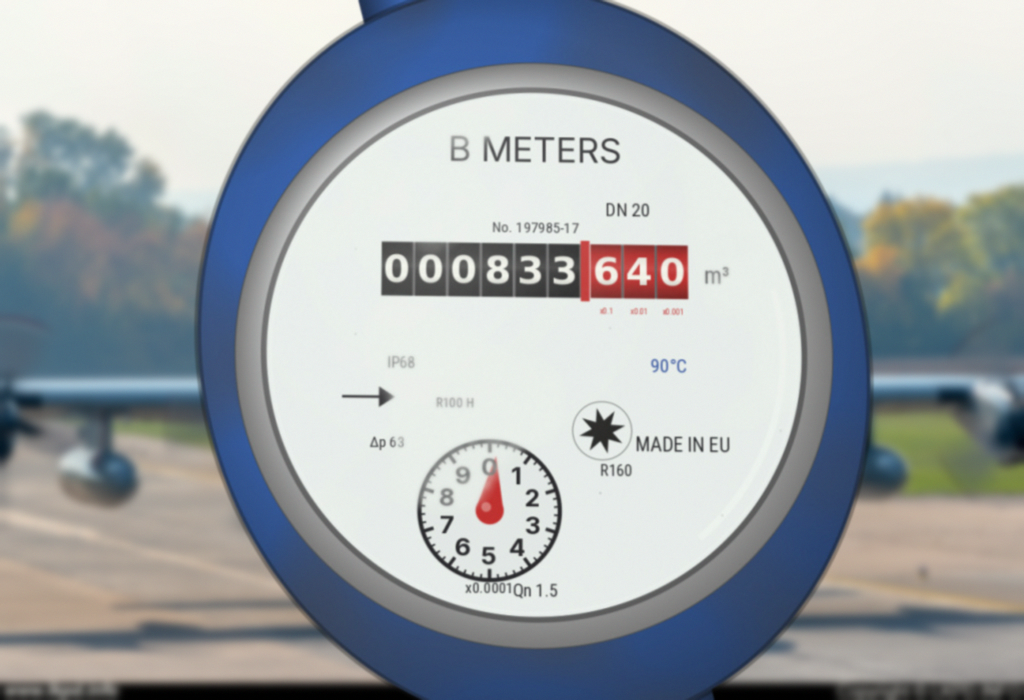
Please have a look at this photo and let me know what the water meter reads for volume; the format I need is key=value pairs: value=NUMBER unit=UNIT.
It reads value=833.6400 unit=m³
